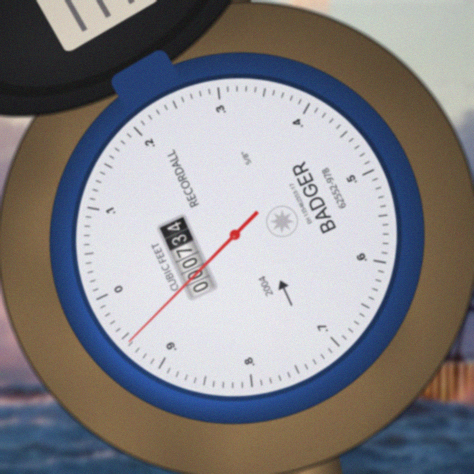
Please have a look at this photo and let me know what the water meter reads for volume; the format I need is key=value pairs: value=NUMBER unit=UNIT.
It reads value=733.94 unit=ft³
